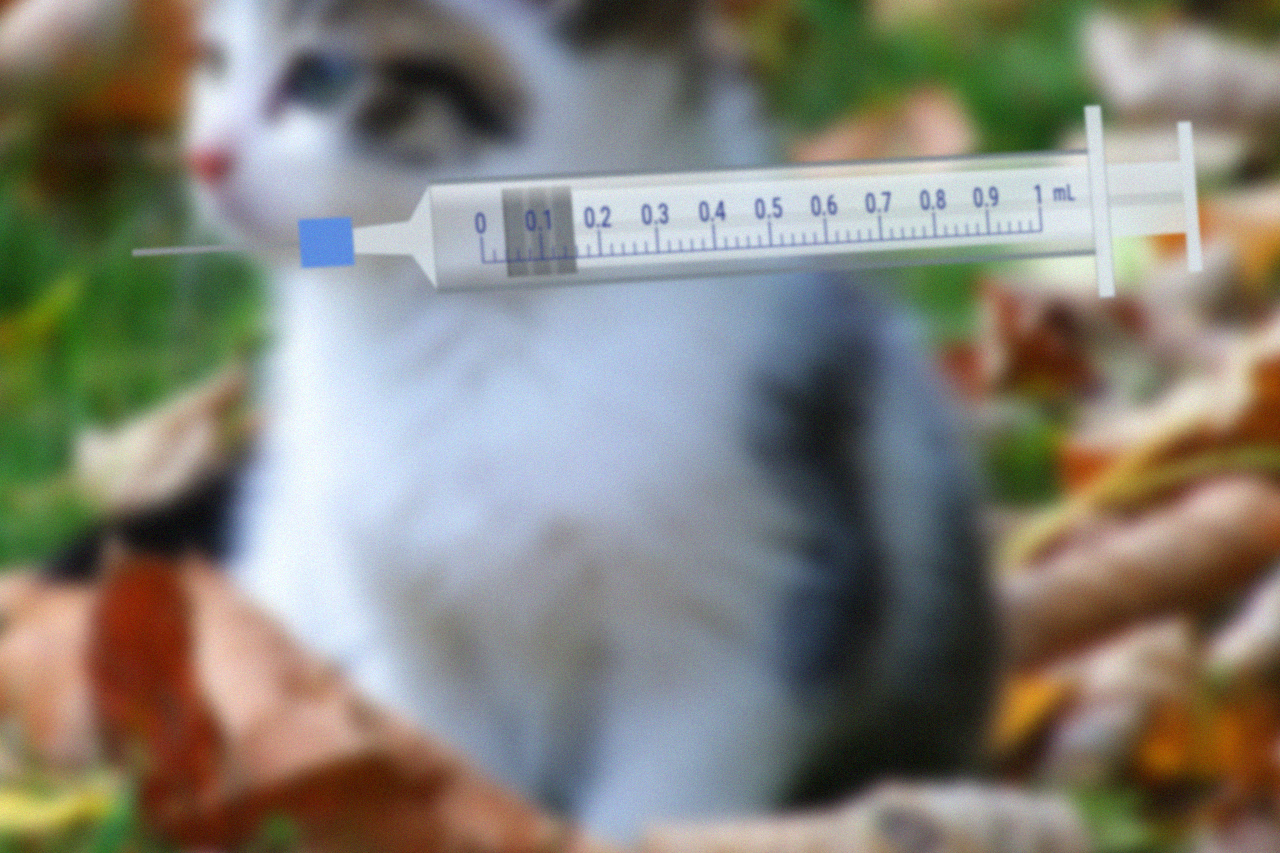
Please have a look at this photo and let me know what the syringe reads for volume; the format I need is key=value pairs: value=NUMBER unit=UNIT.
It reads value=0.04 unit=mL
